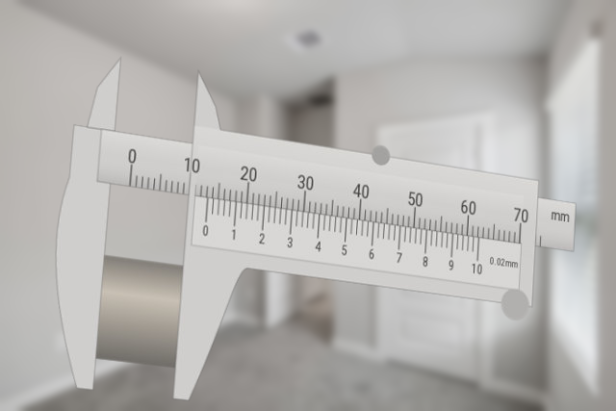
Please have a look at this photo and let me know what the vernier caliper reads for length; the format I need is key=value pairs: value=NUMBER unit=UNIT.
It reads value=13.2 unit=mm
